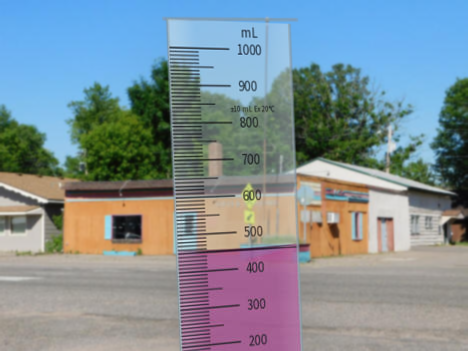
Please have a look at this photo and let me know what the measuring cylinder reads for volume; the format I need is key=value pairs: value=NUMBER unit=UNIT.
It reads value=450 unit=mL
